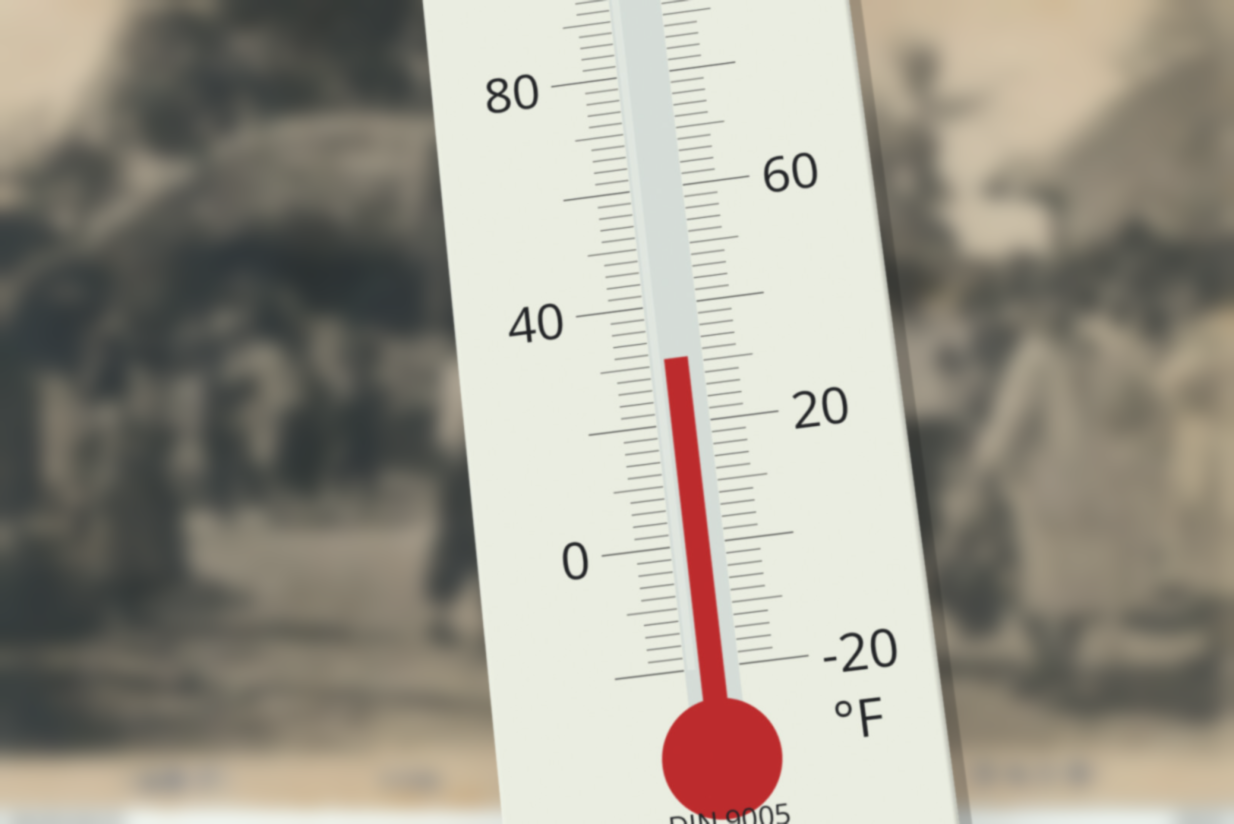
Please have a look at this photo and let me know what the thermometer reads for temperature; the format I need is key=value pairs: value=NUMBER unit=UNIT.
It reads value=31 unit=°F
